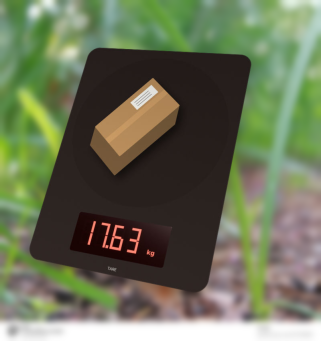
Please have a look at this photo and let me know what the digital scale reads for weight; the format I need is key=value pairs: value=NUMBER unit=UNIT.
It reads value=17.63 unit=kg
